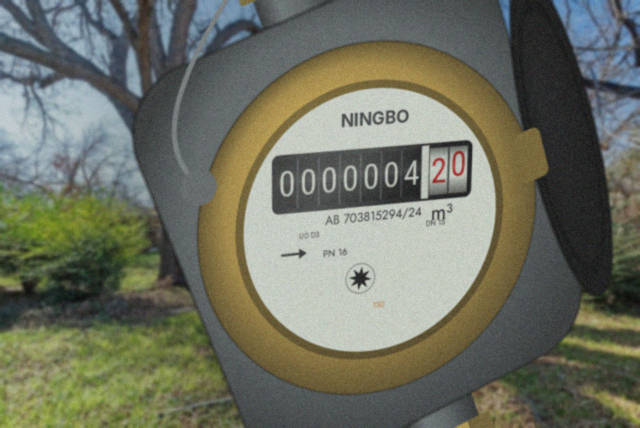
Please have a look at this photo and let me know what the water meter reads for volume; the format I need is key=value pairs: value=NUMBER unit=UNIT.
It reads value=4.20 unit=m³
